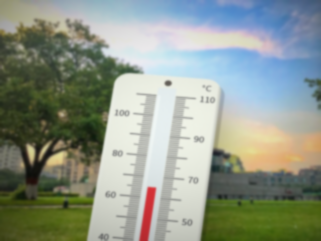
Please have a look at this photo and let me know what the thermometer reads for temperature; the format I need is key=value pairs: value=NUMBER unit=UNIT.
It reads value=65 unit=°C
